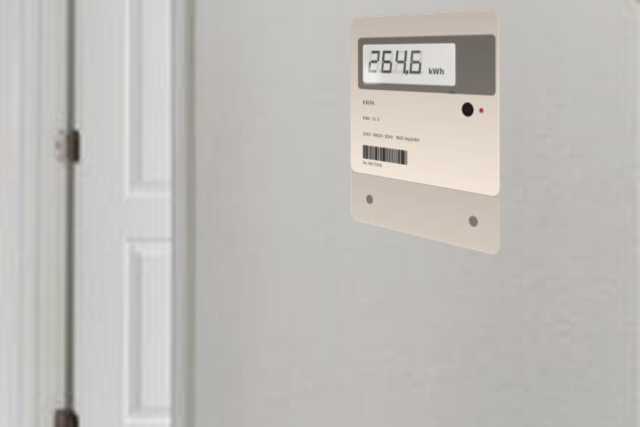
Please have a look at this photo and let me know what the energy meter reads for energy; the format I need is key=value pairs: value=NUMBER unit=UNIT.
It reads value=264.6 unit=kWh
